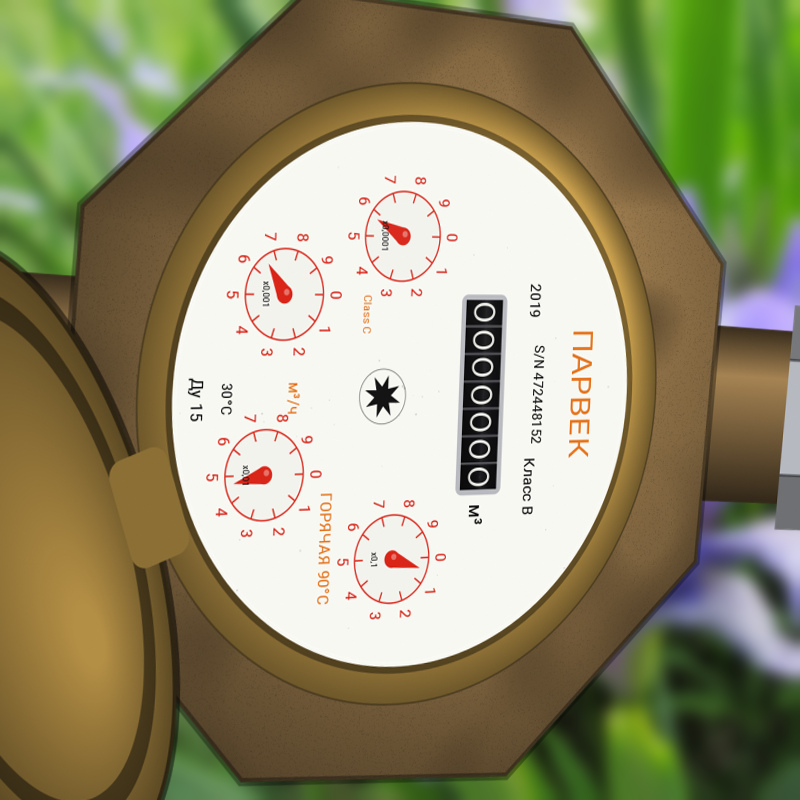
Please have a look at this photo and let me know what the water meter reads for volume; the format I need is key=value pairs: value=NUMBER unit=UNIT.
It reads value=0.0465 unit=m³
